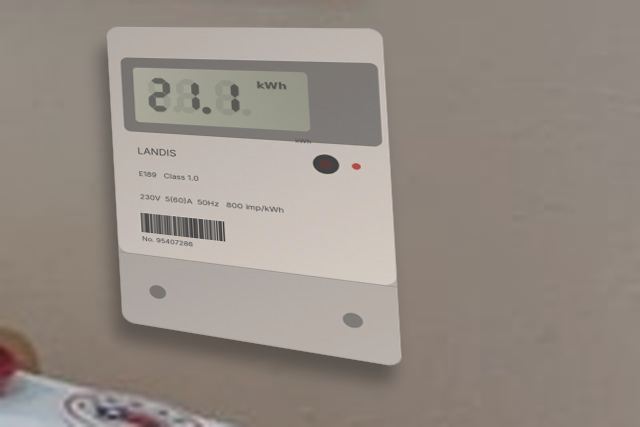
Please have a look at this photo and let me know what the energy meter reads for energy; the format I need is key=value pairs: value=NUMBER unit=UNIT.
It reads value=21.1 unit=kWh
